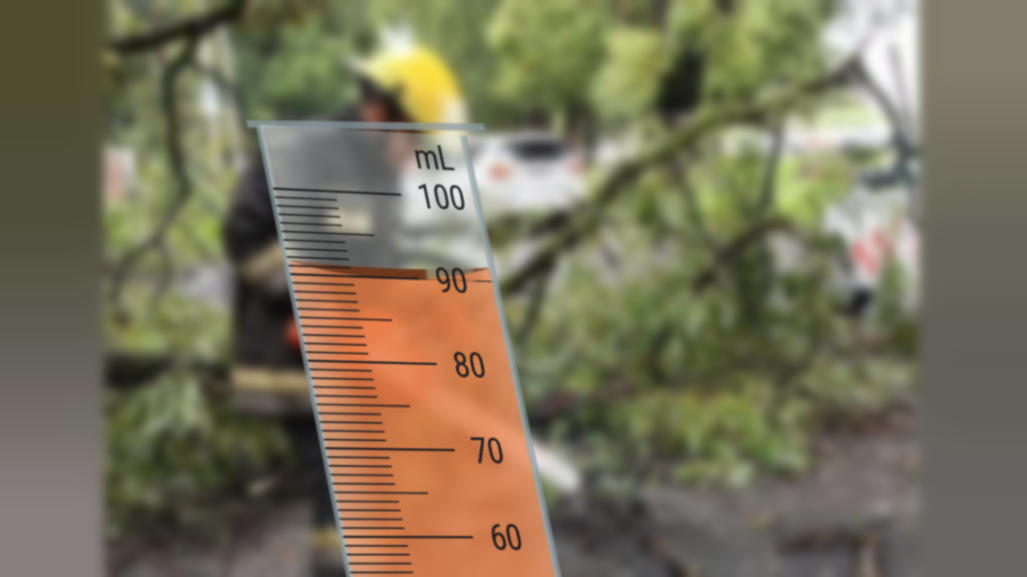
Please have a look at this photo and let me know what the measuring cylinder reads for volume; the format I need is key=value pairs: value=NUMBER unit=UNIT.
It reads value=90 unit=mL
